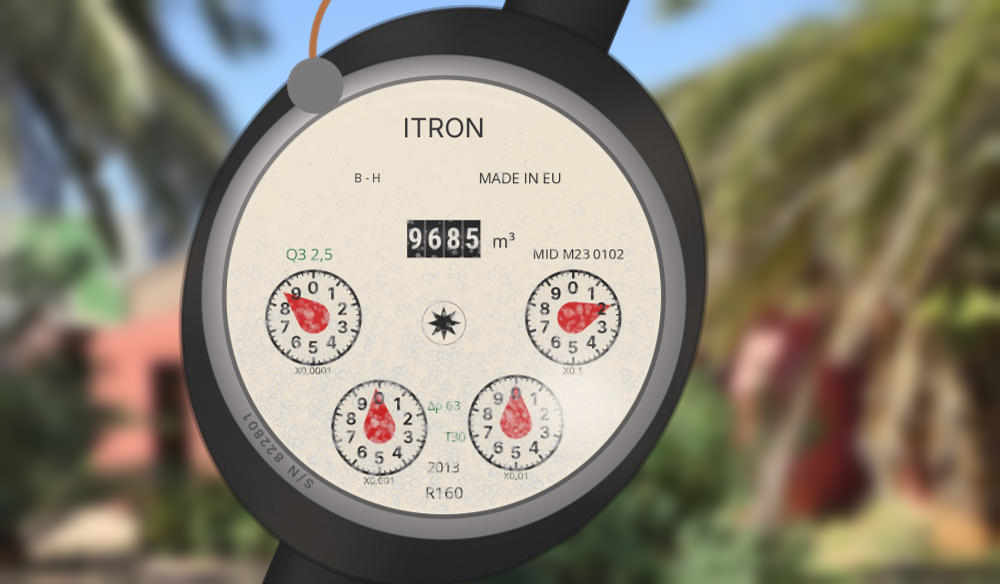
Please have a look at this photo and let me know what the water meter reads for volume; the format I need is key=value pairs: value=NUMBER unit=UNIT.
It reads value=9685.1998 unit=m³
